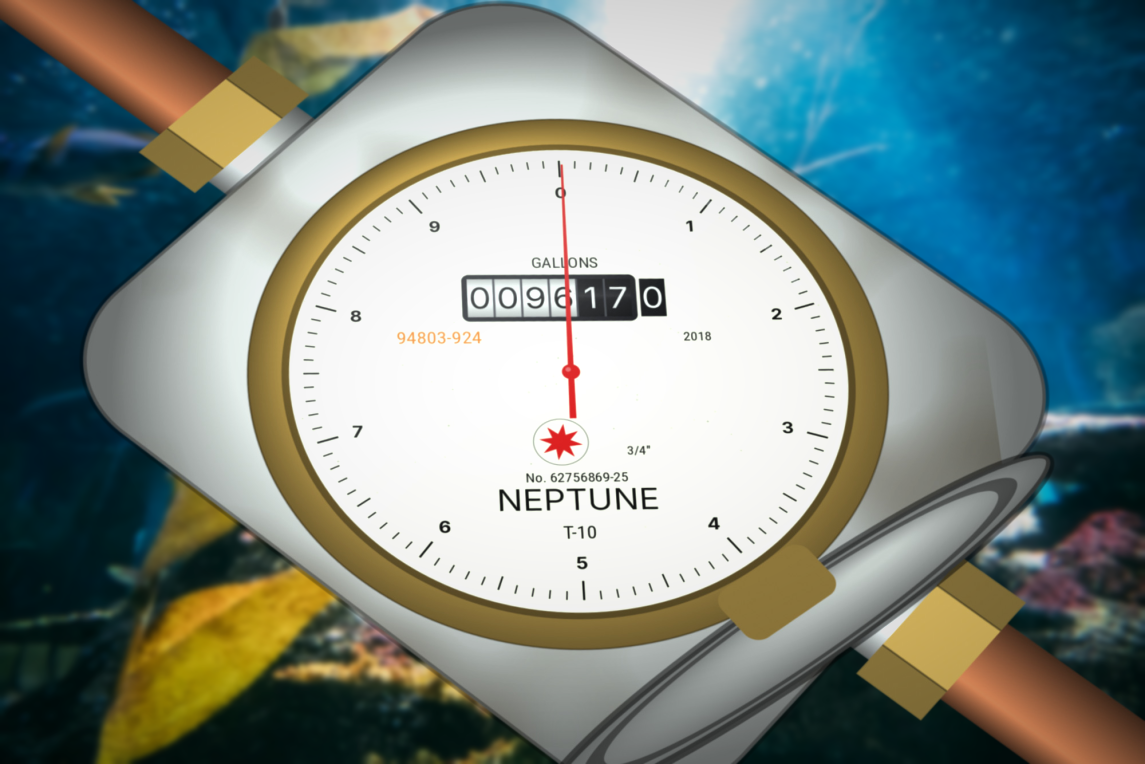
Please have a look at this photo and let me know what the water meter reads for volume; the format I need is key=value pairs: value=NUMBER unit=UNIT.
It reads value=96170.0 unit=gal
